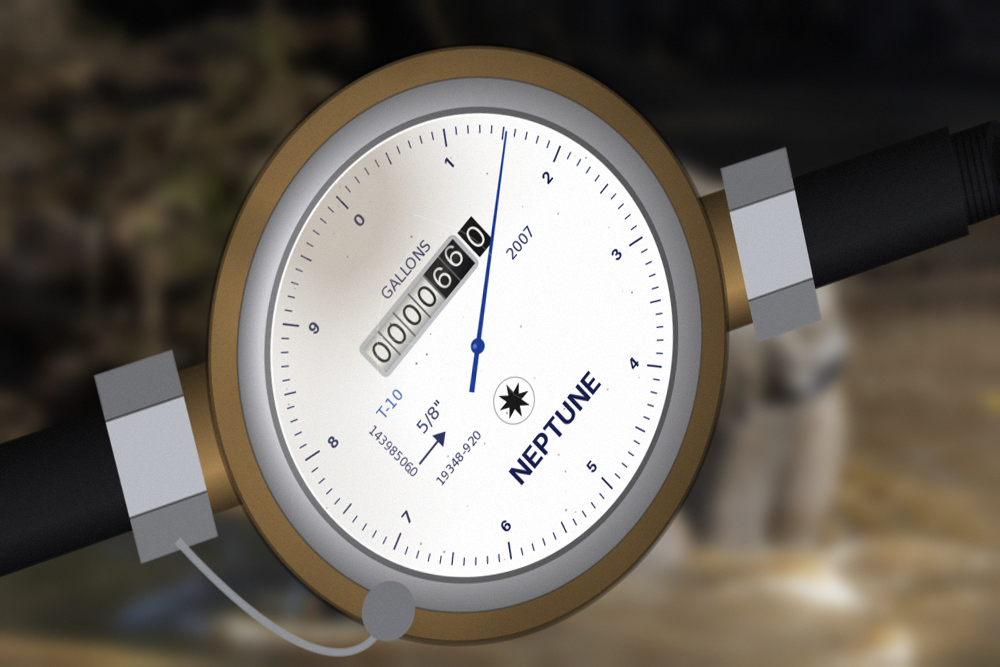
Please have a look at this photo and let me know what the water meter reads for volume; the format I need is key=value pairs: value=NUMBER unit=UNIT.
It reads value=661.5 unit=gal
